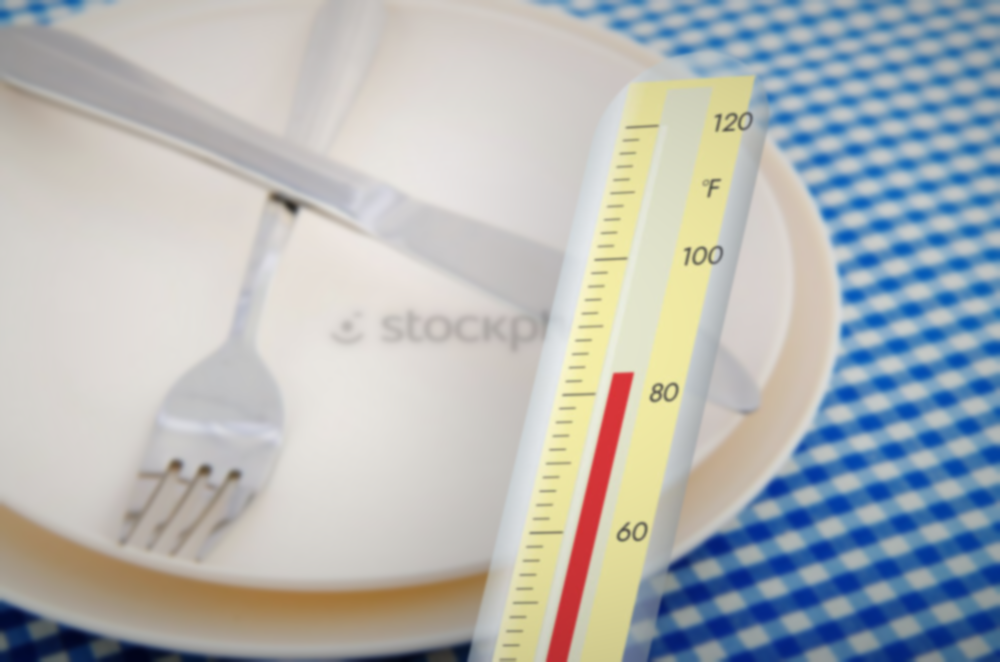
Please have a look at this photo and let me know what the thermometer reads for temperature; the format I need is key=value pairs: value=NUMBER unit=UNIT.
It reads value=83 unit=°F
